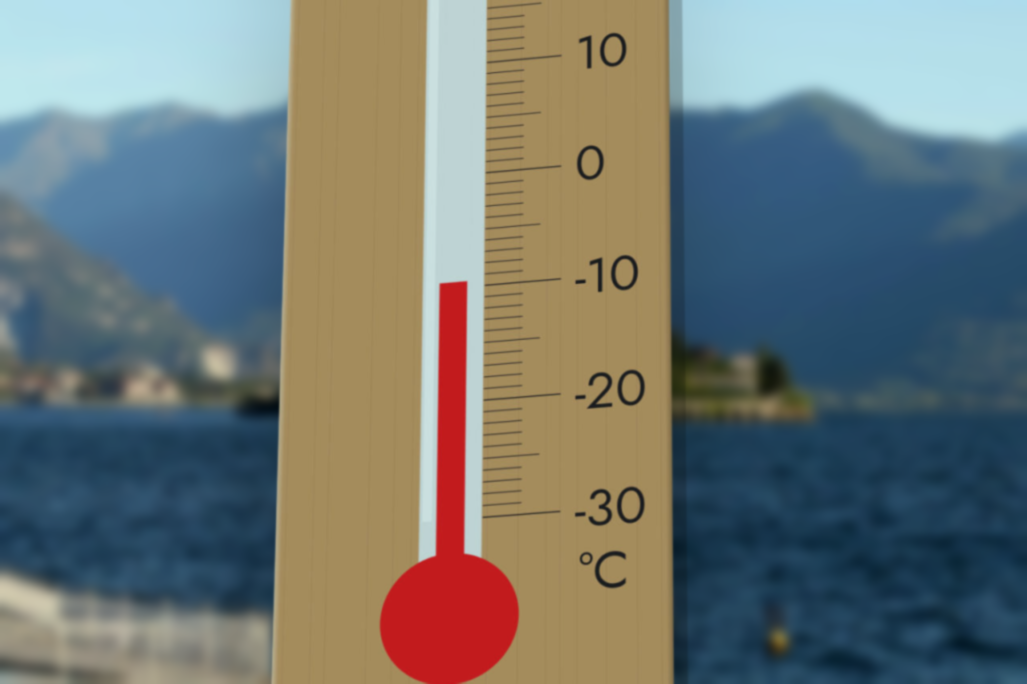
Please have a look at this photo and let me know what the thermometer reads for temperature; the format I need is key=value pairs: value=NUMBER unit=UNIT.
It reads value=-9.5 unit=°C
